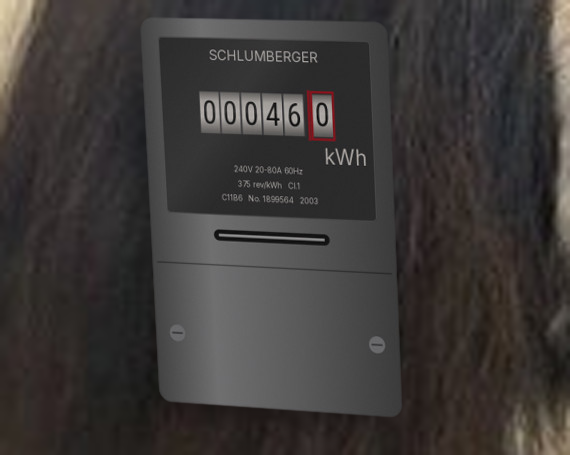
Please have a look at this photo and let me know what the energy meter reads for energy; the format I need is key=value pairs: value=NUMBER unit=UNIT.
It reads value=46.0 unit=kWh
